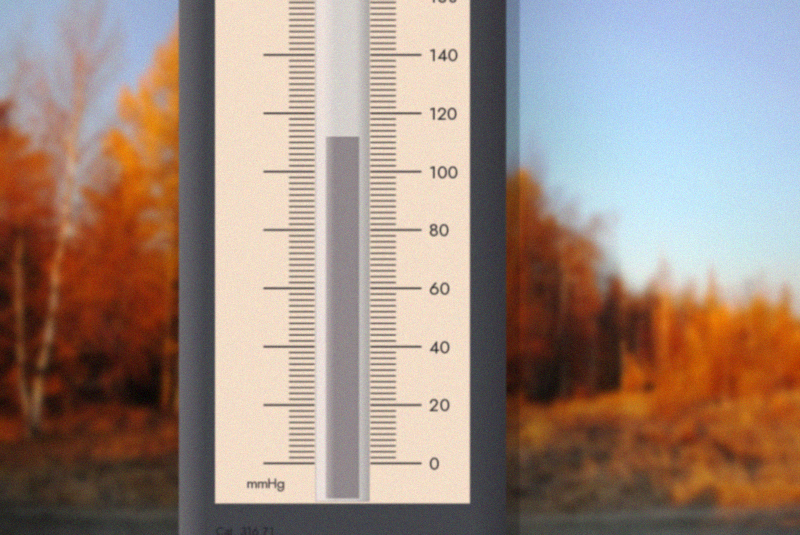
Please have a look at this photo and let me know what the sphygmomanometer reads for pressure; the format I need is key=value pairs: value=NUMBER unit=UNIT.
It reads value=112 unit=mmHg
